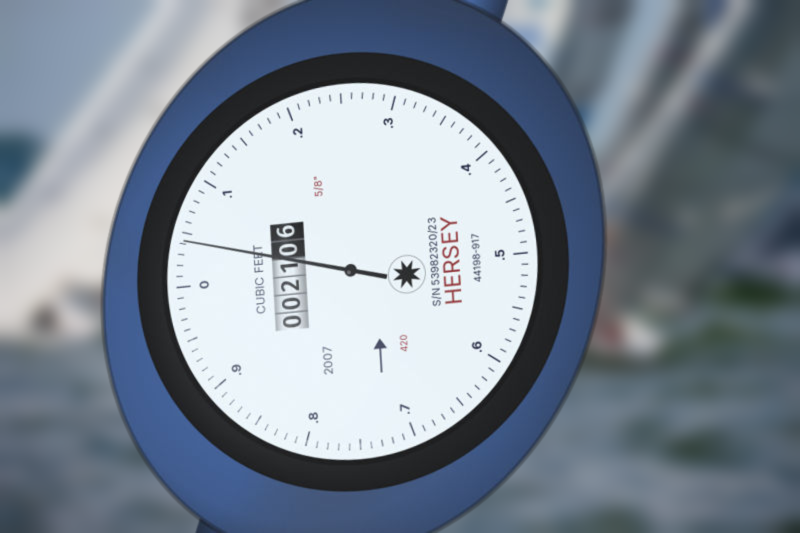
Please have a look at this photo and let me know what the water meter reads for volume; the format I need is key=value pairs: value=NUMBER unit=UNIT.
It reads value=2106.04 unit=ft³
